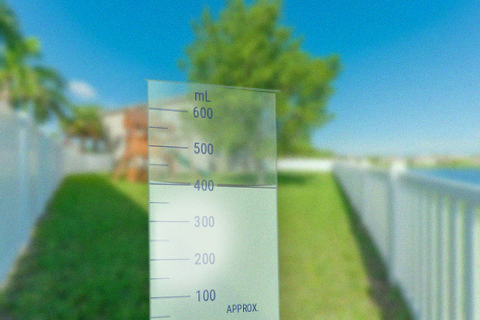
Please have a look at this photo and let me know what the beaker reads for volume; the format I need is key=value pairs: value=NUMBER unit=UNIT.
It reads value=400 unit=mL
